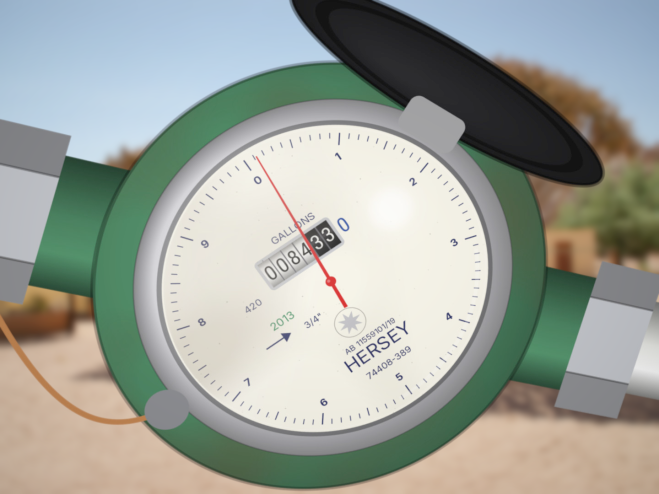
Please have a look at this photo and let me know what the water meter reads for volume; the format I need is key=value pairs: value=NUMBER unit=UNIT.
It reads value=84330.1 unit=gal
